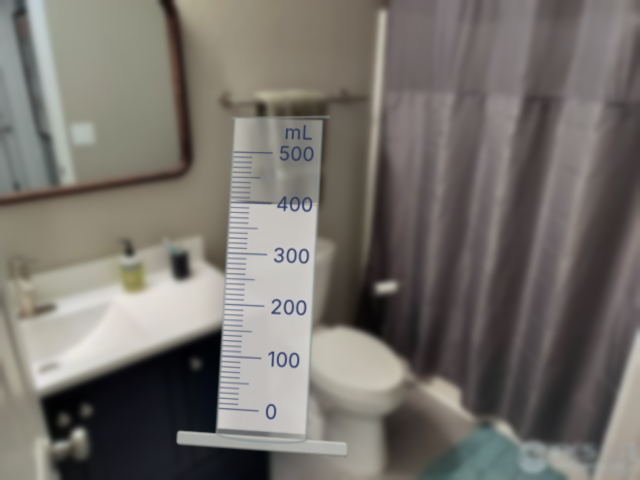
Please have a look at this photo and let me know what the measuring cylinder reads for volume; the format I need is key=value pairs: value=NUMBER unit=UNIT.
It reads value=400 unit=mL
